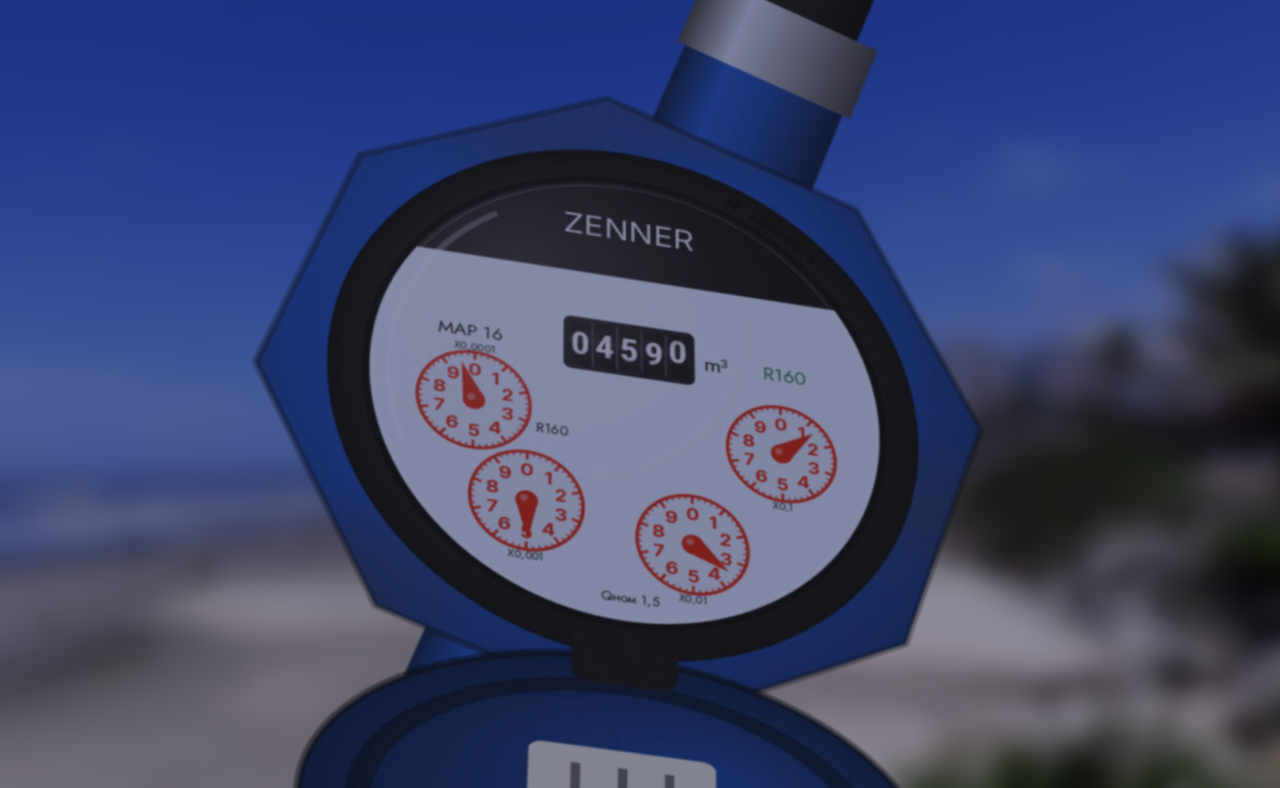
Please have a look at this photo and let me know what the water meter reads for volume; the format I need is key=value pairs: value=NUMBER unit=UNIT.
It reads value=4590.1349 unit=m³
